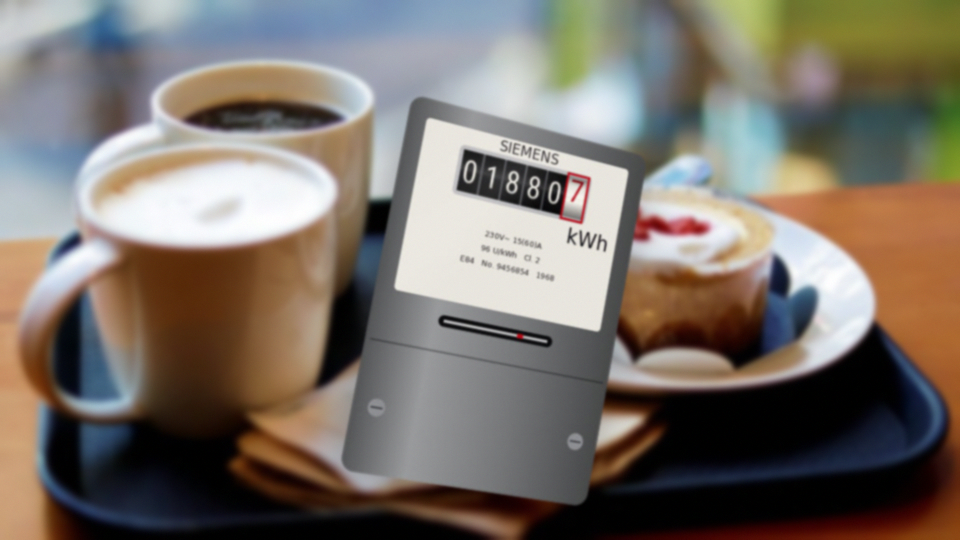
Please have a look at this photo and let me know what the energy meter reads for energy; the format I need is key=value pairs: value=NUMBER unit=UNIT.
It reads value=1880.7 unit=kWh
